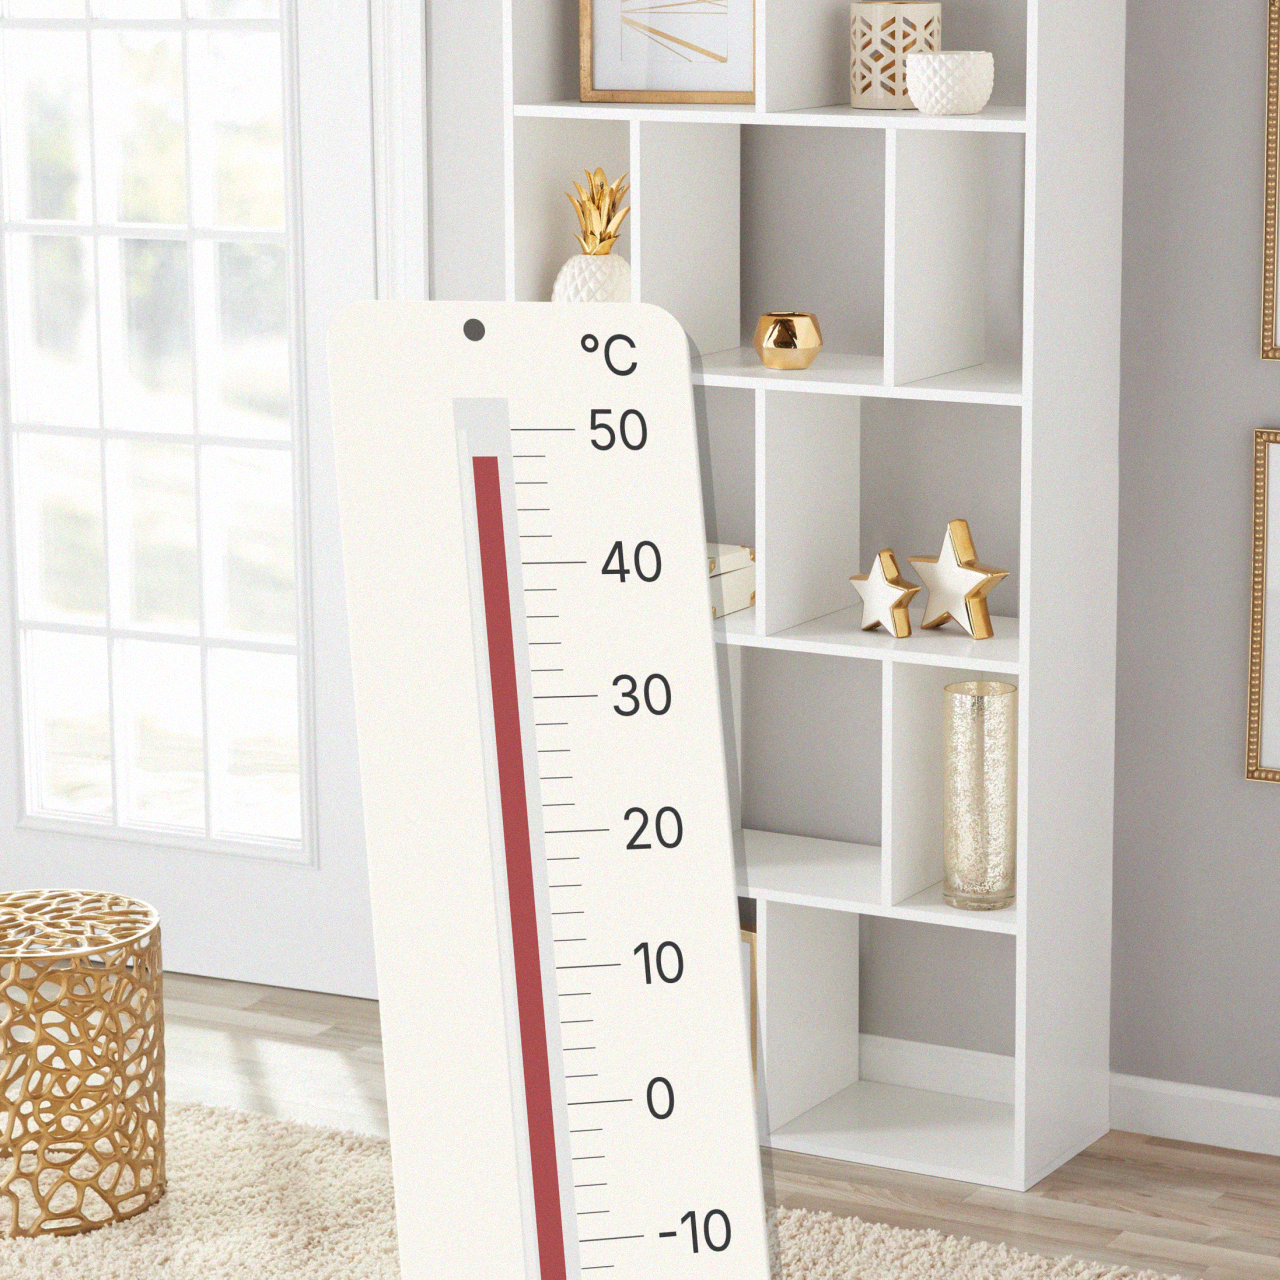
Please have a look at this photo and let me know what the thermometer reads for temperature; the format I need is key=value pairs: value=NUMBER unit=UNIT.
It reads value=48 unit=°C
